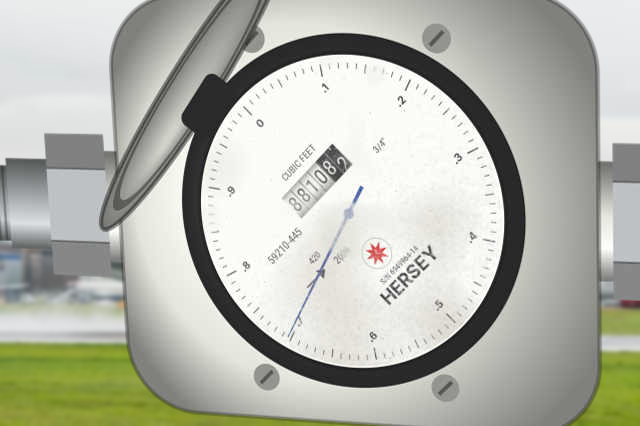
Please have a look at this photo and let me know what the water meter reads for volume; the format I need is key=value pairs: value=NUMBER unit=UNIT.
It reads value=881081.70 unit=ft³
